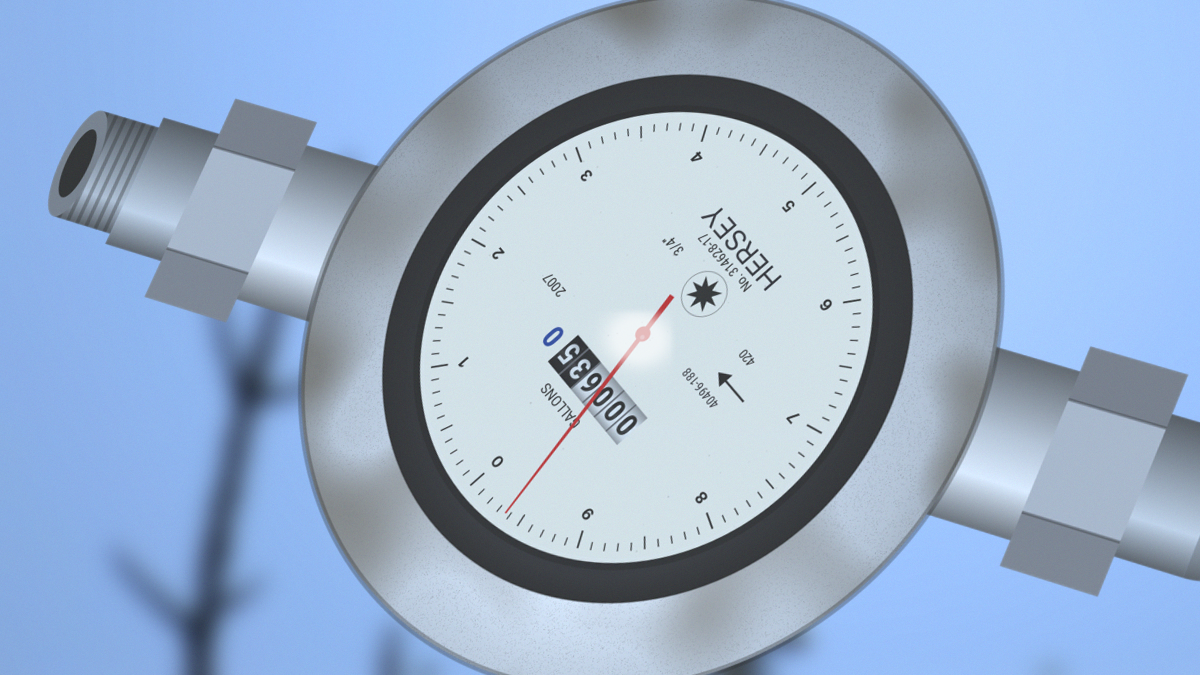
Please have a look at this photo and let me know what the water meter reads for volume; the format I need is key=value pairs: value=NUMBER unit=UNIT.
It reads value=6349.6 unit=gal
